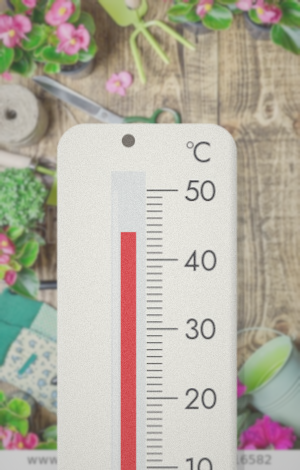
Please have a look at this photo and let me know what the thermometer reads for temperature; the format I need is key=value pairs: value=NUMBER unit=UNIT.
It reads value=44 unit=°C
